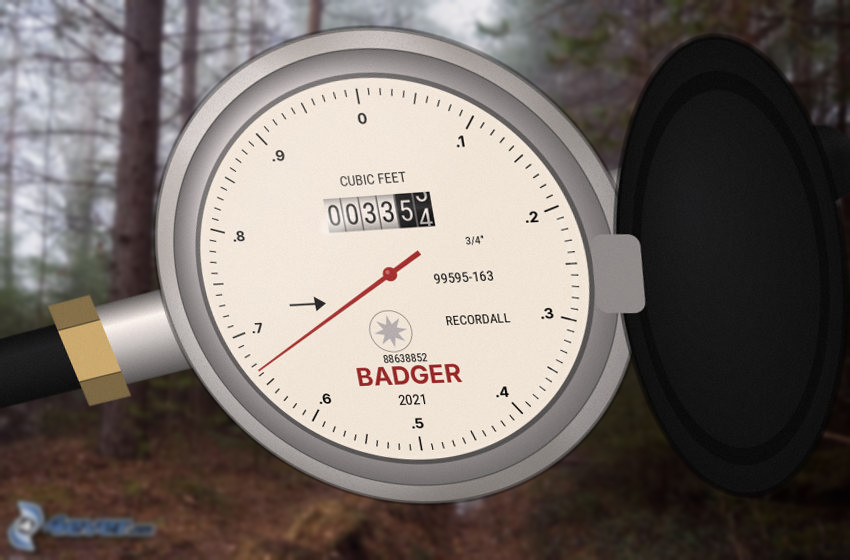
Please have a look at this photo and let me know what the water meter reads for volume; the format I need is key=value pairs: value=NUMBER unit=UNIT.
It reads value=3353.66 unit=ft³
